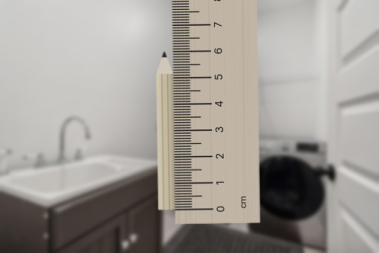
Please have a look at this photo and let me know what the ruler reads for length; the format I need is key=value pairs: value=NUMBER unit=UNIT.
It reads value=6 unit=cm
